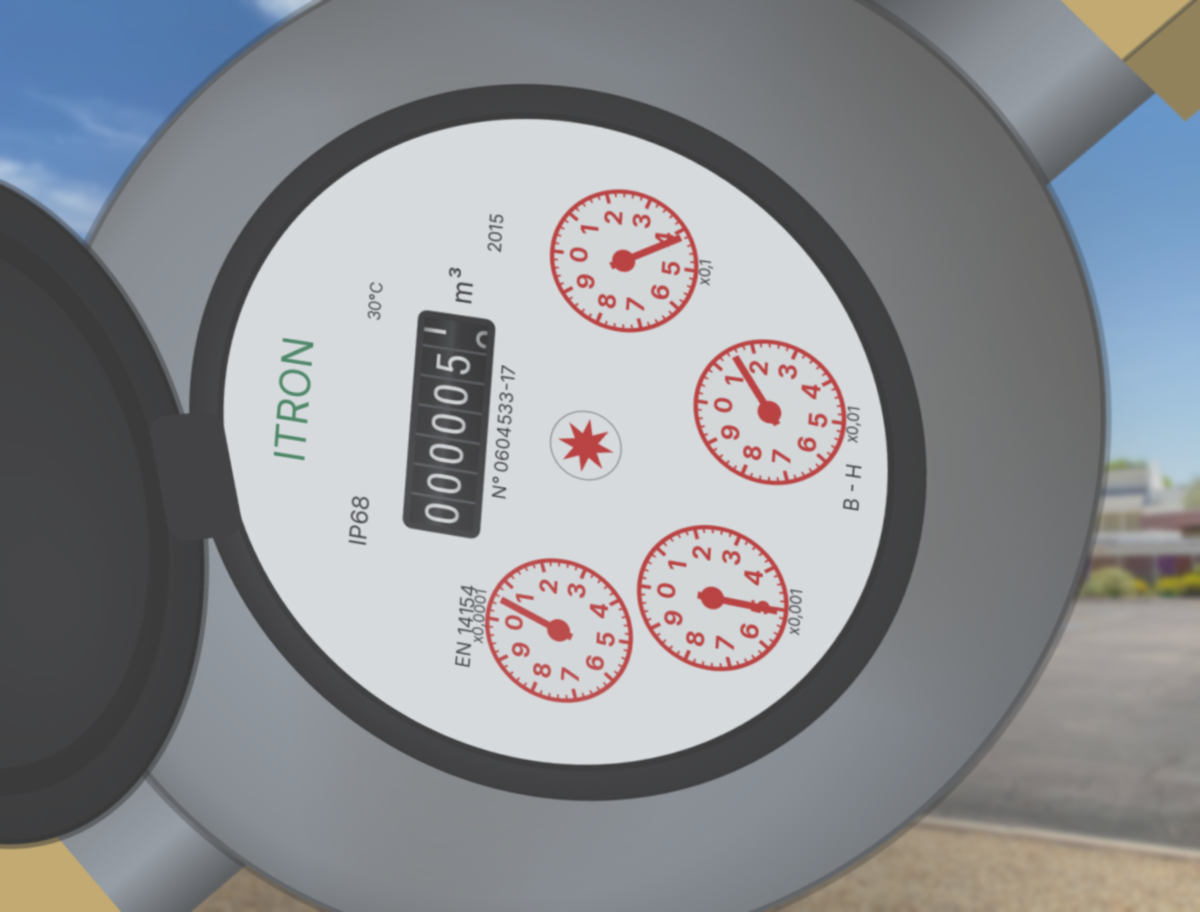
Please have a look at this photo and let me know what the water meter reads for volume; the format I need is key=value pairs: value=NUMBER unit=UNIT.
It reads value=51.4150 unit=m³
